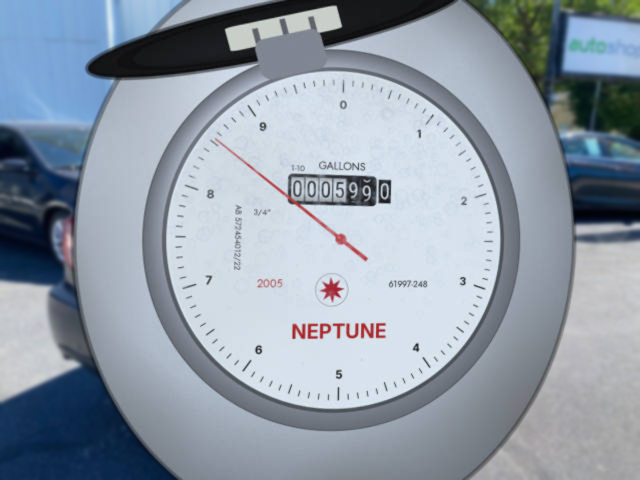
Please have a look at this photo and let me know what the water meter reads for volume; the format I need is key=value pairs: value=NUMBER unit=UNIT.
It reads value=5988.5 unit=gal
